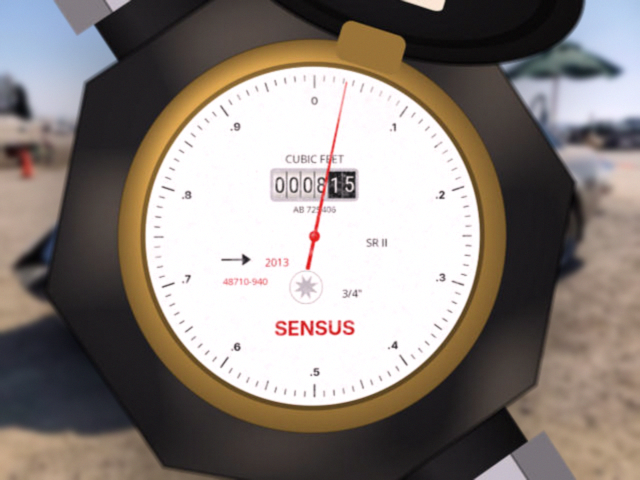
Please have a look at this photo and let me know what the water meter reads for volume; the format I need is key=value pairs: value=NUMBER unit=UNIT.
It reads value=815.03 unit=ft³
